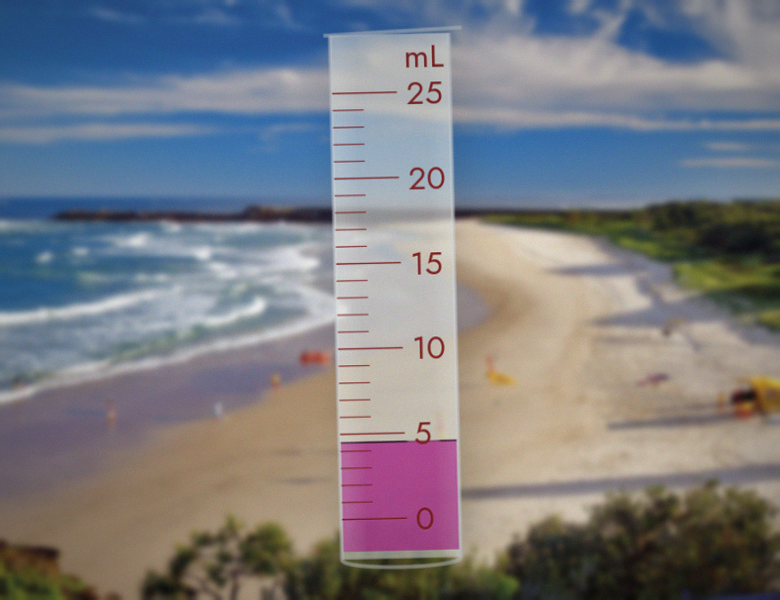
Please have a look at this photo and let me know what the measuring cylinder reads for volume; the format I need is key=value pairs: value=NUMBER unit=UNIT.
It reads value=4.5 unit=mL
